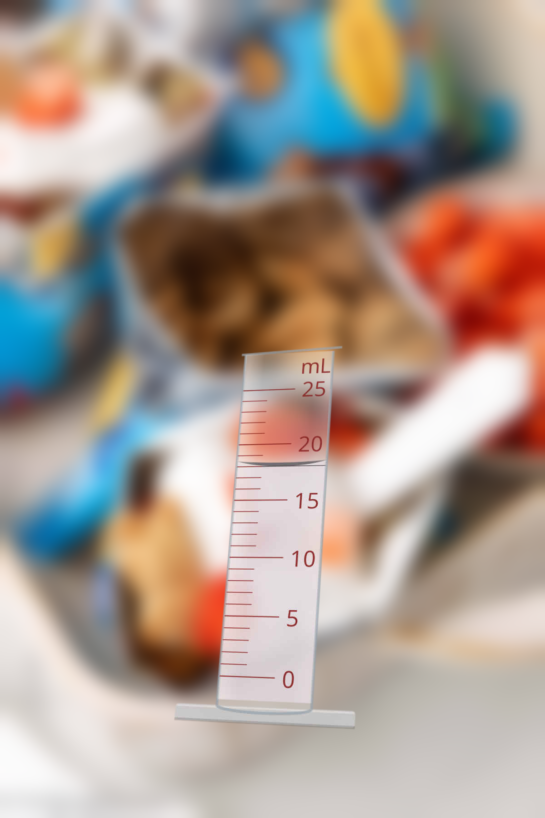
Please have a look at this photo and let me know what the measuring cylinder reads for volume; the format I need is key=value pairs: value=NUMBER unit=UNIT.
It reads value=18 unit=mL
